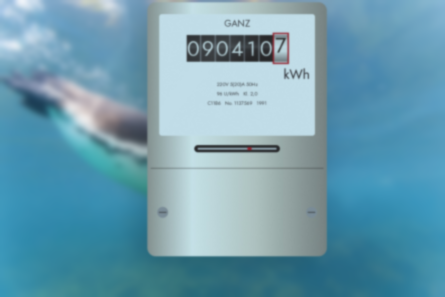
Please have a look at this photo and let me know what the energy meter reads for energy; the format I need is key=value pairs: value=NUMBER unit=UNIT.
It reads value=90410.7 unit=kWh
